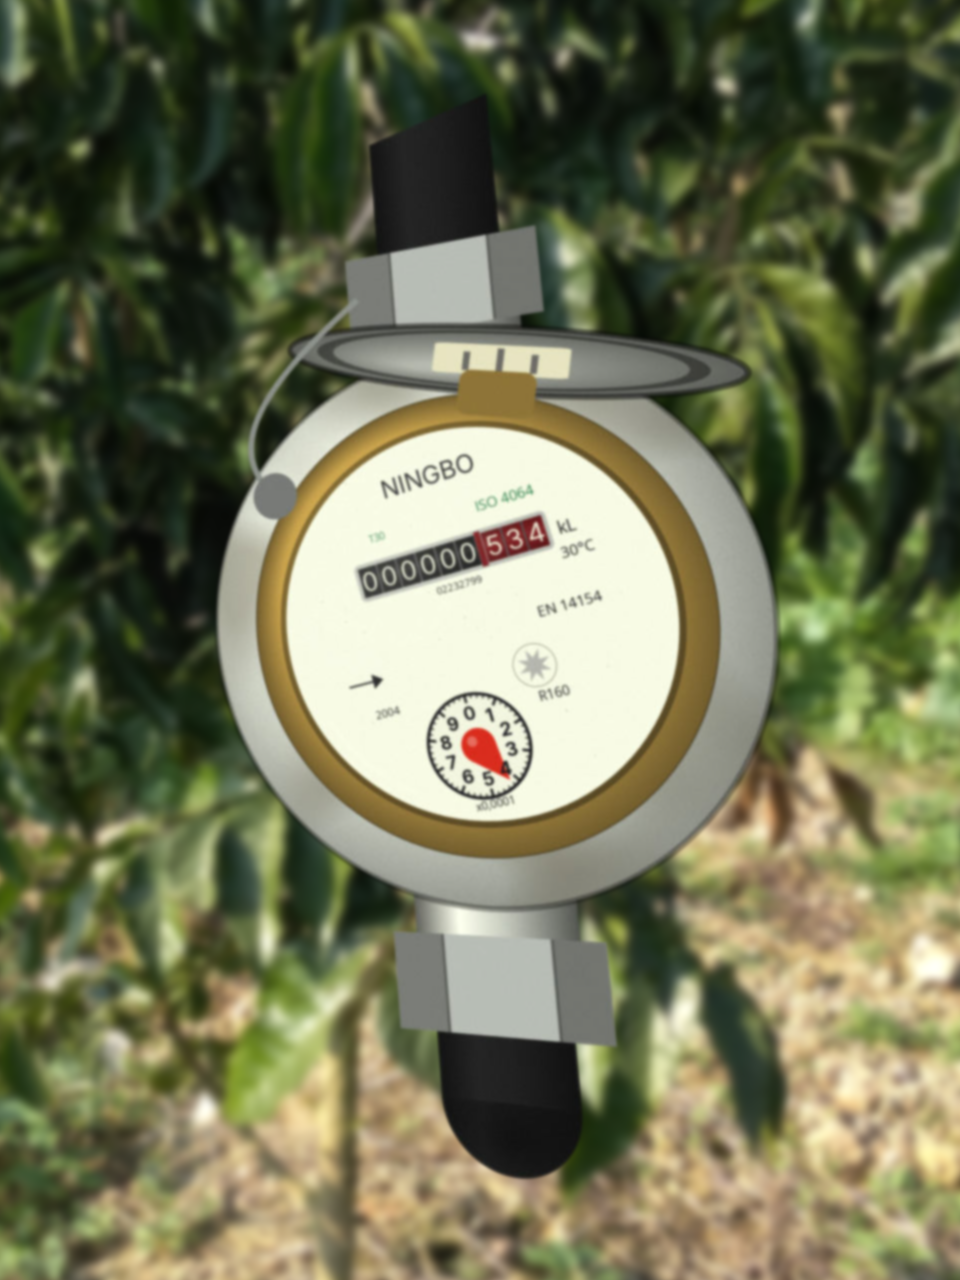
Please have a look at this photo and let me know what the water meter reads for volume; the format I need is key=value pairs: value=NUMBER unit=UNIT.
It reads value=0.5344 unit=kL
